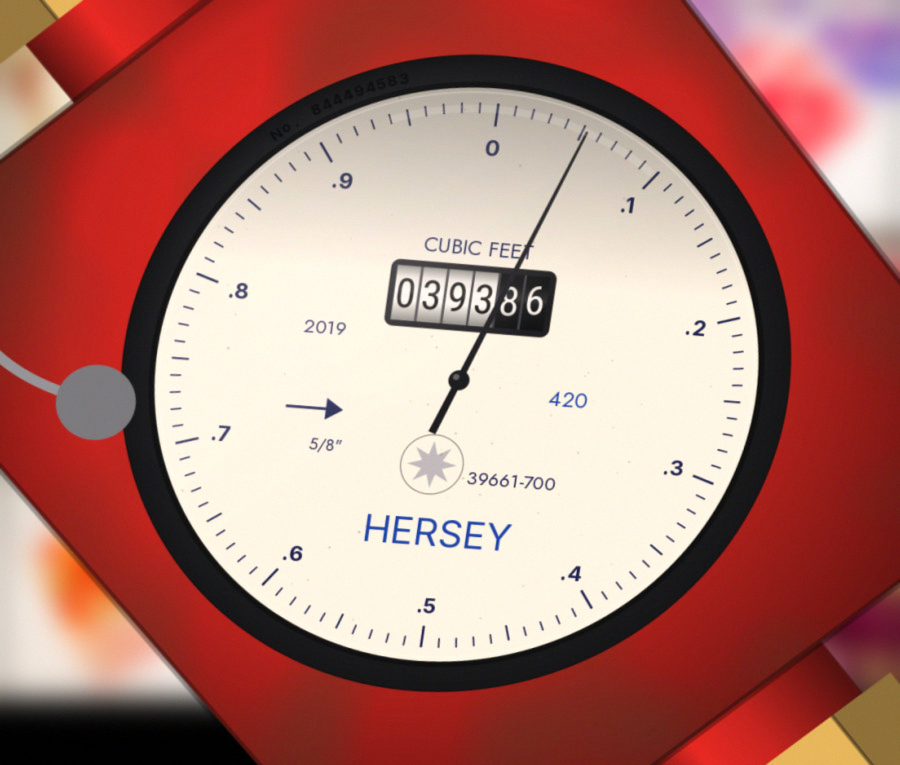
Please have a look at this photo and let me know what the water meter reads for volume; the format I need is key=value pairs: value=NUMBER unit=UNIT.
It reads value=39386.05 unit=ft³
